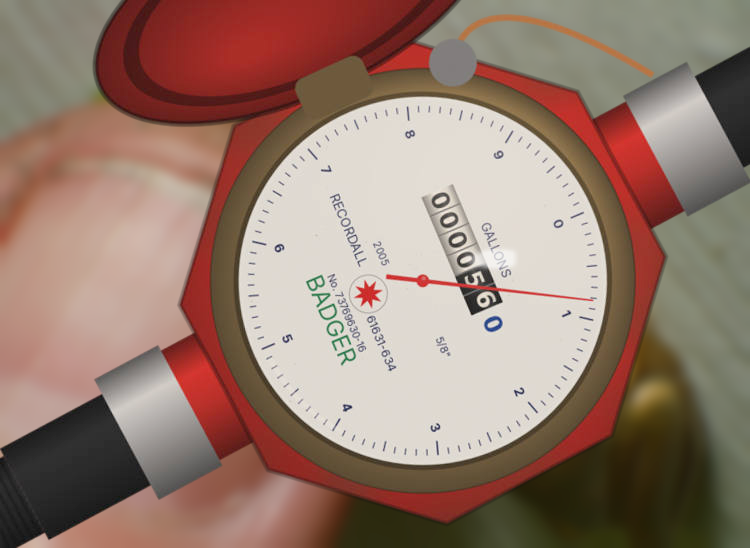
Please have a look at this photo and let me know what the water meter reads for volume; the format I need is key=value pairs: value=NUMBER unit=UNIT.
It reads value=560.8 unit=gal
